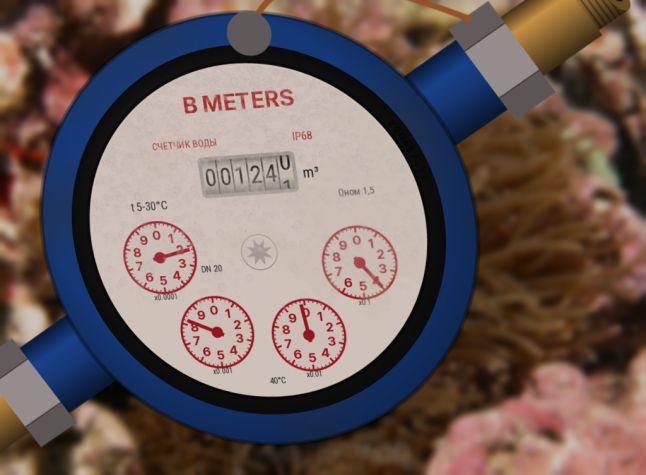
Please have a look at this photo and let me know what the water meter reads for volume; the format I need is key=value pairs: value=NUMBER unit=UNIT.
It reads value=1240.3982 unit=m³
